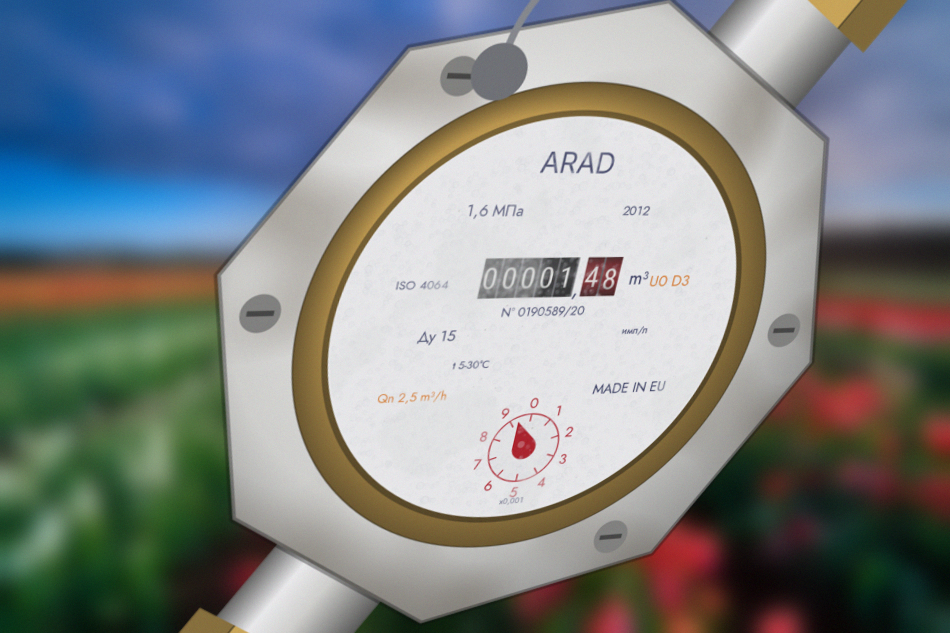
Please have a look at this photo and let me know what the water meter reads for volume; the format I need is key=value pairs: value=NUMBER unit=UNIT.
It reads value=1.479 unit=m³
